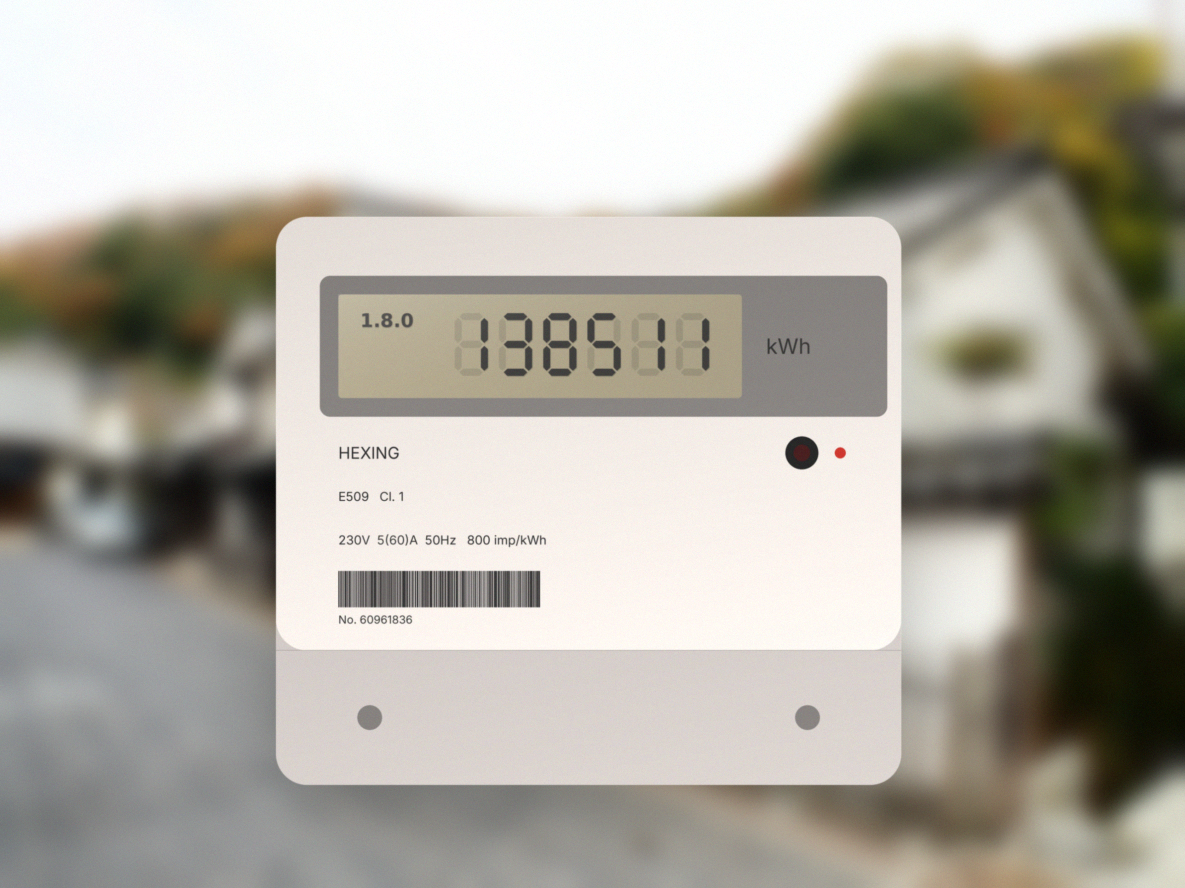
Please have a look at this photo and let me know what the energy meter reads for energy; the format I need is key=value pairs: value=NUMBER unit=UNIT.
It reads value=138511 unit=kWh
